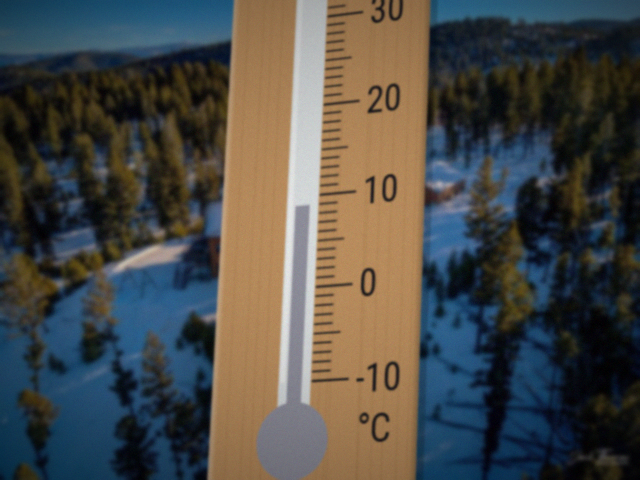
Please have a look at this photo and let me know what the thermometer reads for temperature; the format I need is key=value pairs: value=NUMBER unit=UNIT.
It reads value=9 unit=°C
